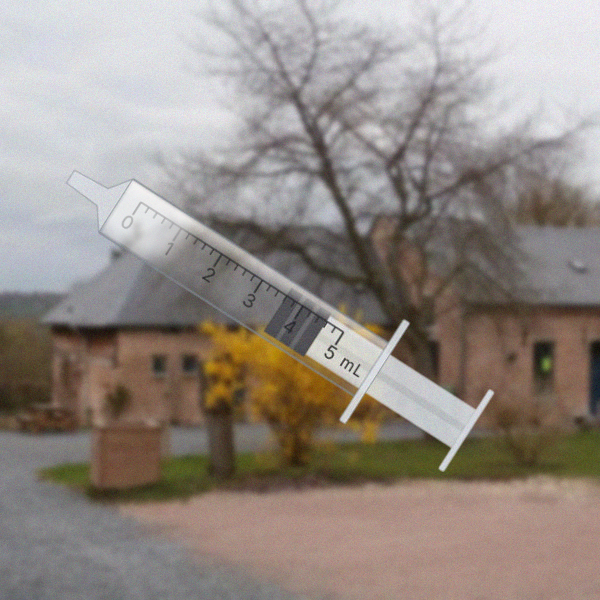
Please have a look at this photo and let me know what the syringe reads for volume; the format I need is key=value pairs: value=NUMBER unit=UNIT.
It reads value=3.6 unit=mL
